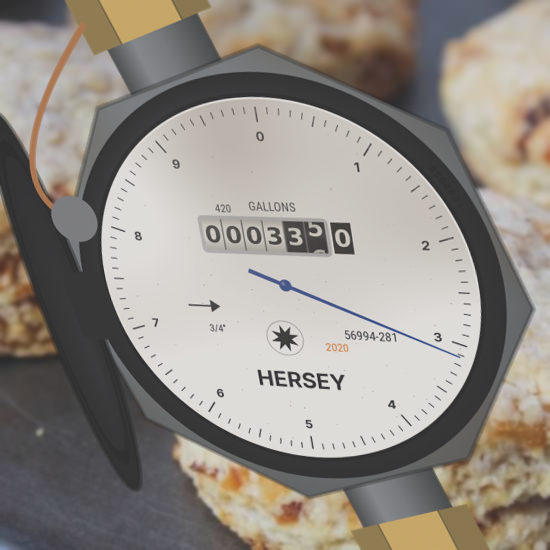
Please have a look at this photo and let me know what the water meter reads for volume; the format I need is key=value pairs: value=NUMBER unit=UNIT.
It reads value=3353.1 unit=gal
